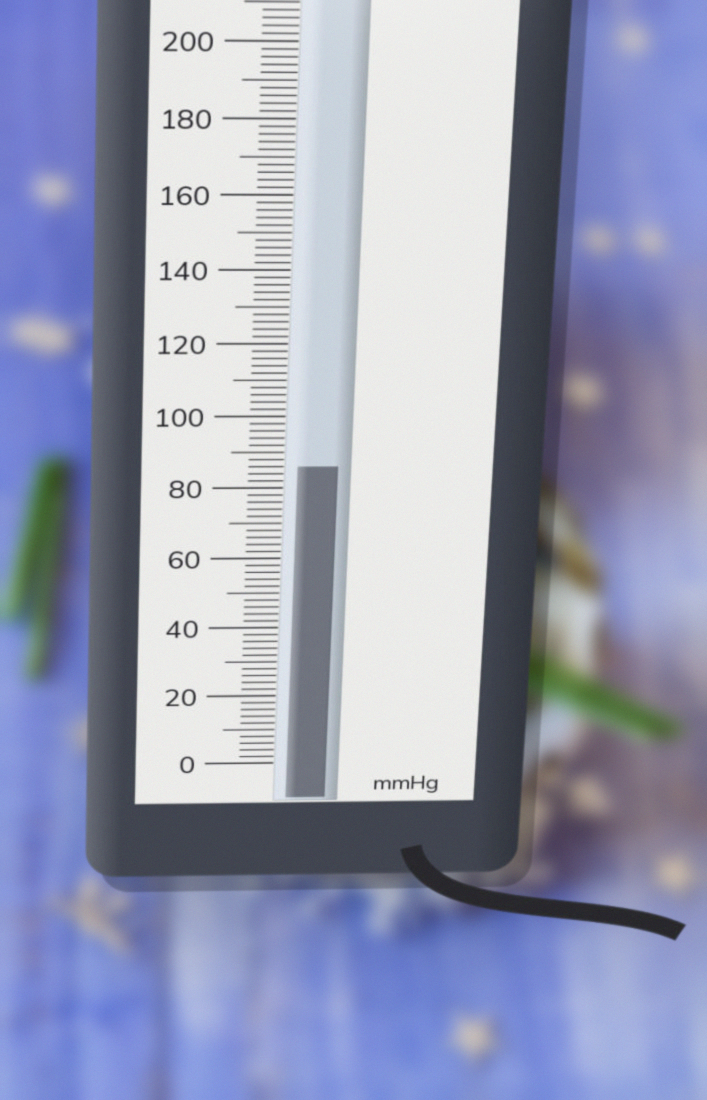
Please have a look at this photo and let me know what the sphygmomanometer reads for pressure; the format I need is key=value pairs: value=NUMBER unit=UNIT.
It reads value=86 unit=mmHg
